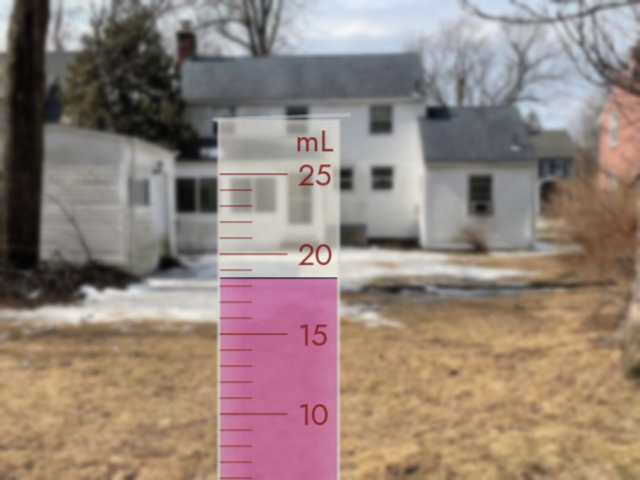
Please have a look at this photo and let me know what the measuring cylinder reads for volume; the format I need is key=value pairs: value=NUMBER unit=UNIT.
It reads value=18.5 unit=mL
